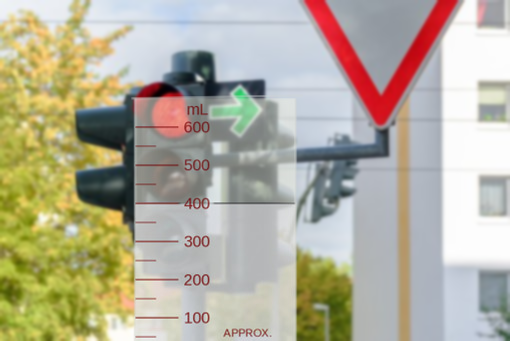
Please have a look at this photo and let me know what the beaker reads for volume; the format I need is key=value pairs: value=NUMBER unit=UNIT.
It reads value=400 unit=mL
